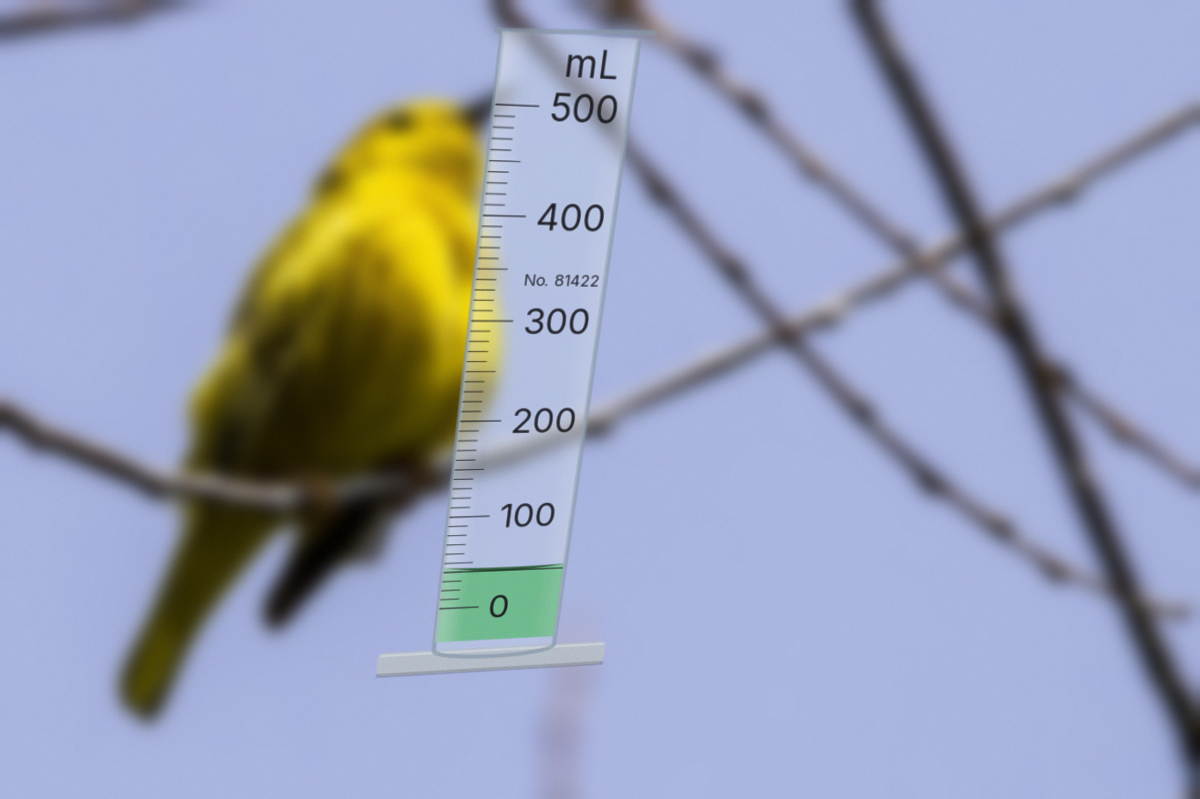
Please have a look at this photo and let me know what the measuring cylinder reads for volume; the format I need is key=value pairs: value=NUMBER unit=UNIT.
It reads value=40 unit=mL
